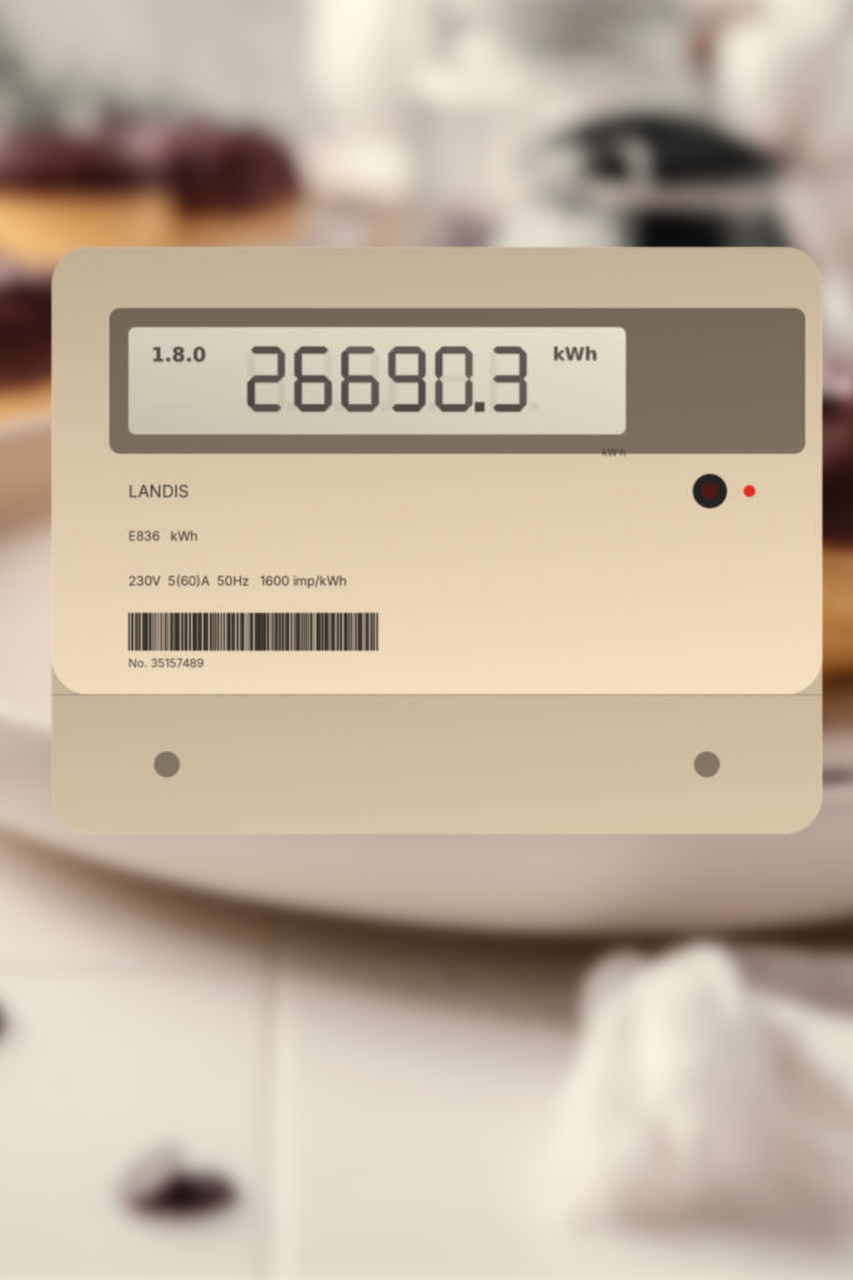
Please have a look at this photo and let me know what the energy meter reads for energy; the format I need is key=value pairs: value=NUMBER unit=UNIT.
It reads value=26690.3 unit=kWh
